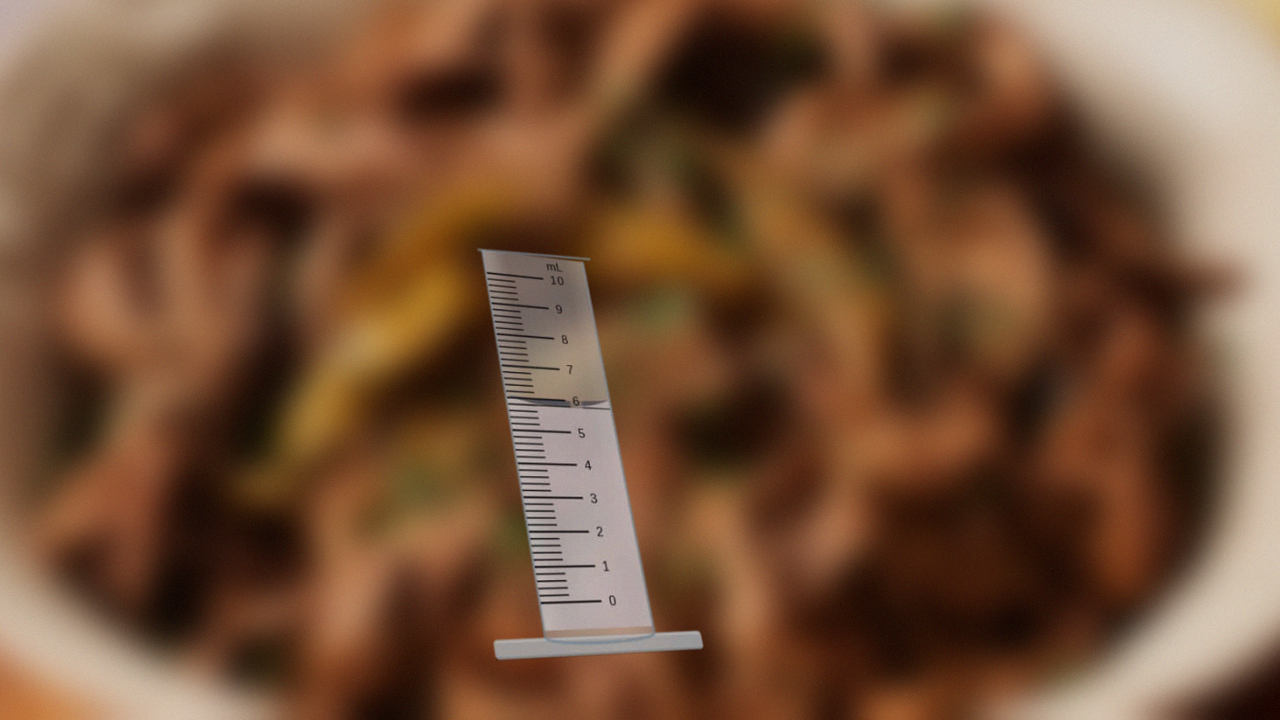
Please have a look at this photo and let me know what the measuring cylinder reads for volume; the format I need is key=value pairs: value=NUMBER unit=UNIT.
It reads value=5.8 unit=mL
